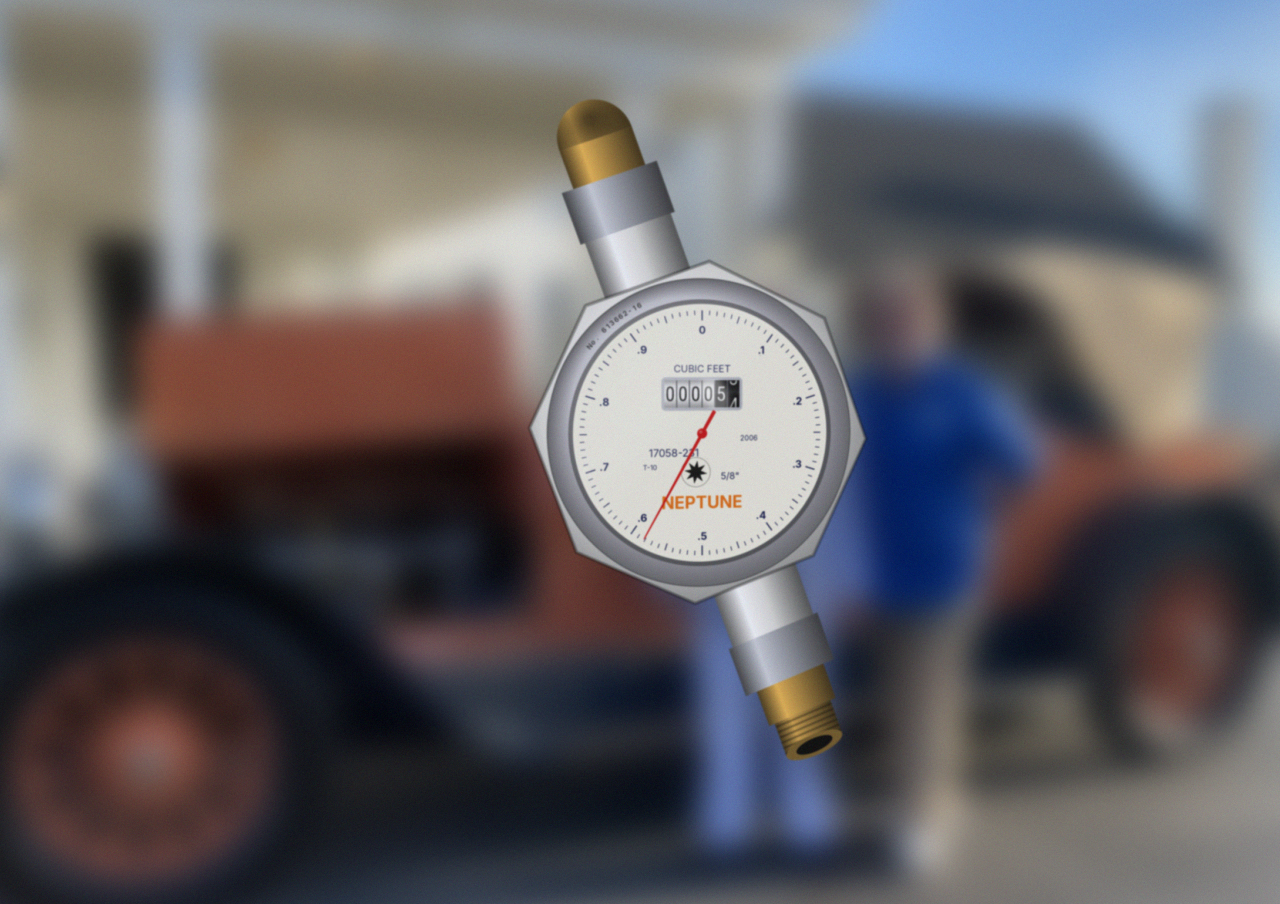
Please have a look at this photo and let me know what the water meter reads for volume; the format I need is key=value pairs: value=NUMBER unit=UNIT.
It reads value=53.58 unit=ft³
